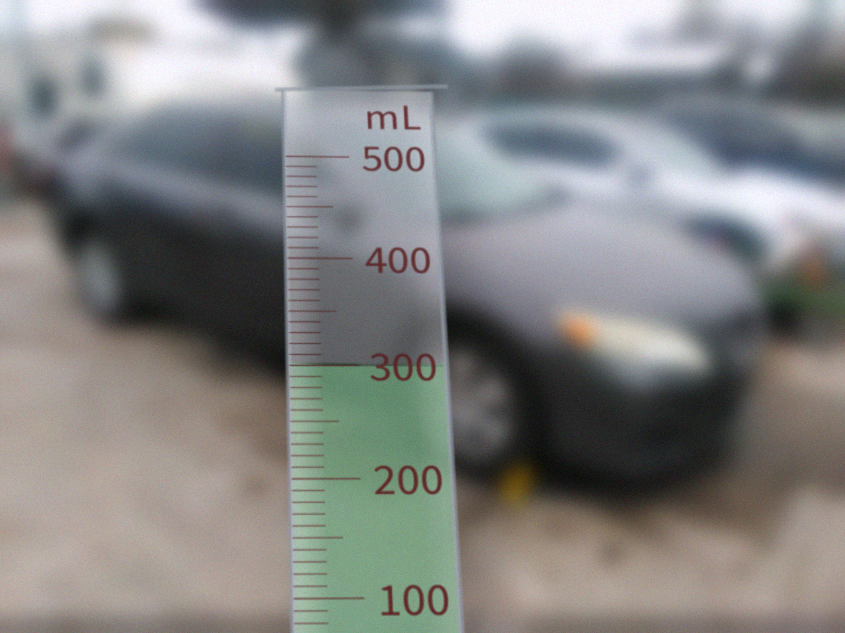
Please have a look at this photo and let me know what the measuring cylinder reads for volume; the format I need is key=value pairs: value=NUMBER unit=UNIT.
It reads value=300 unit=mL
